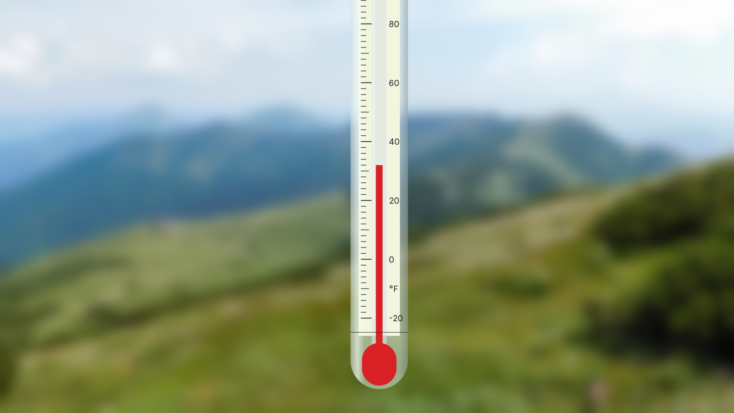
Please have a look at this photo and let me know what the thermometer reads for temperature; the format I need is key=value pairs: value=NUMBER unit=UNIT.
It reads value=32 unit=°F
